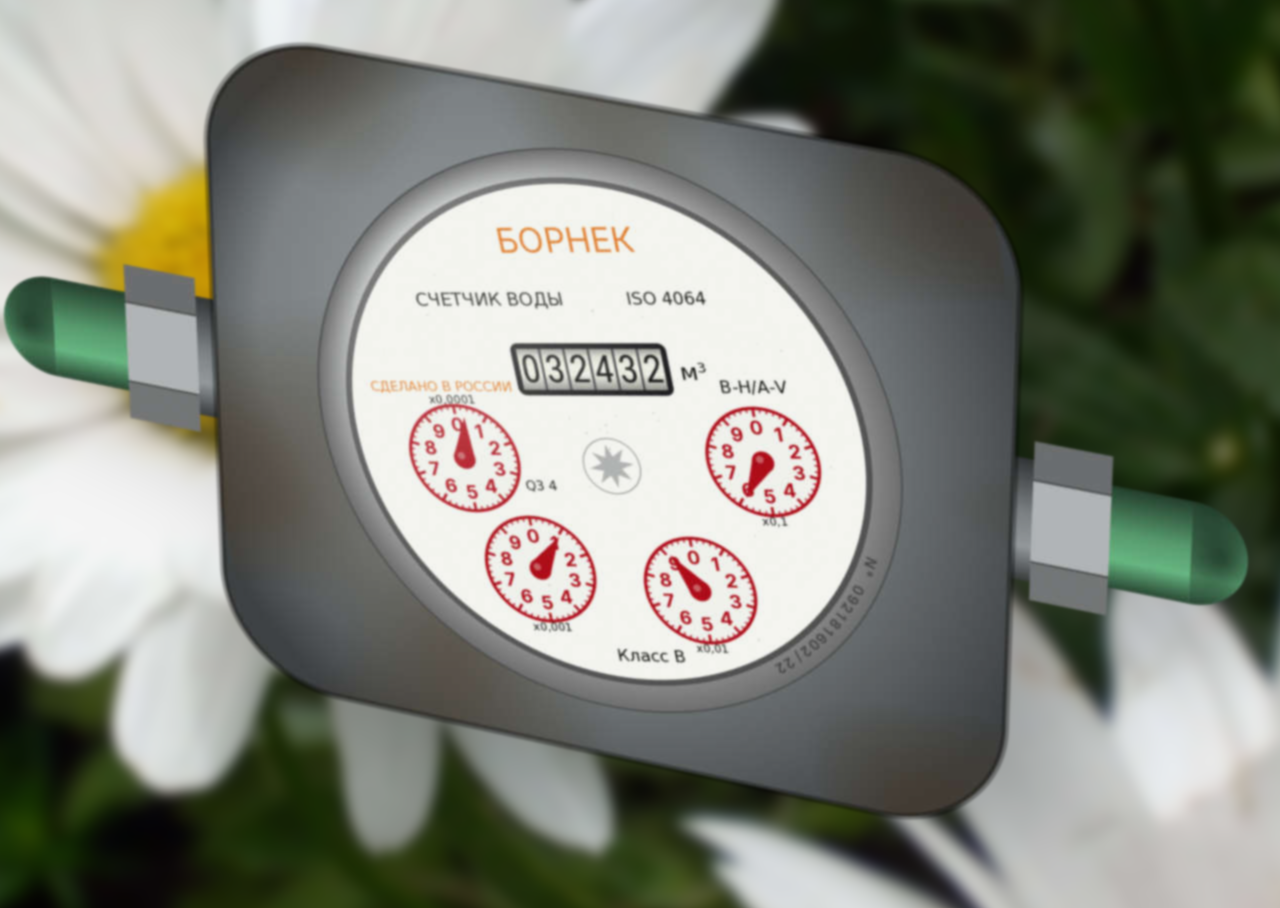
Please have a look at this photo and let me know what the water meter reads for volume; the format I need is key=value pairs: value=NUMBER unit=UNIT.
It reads value=32432.5910 unit=m³
